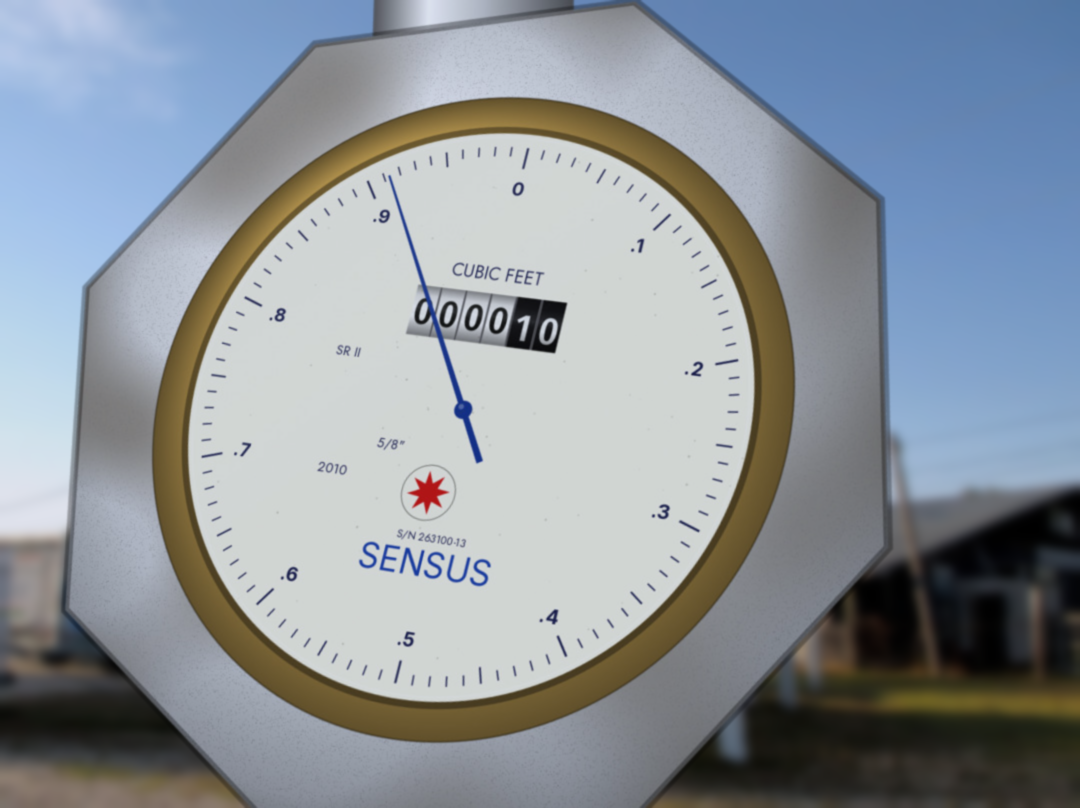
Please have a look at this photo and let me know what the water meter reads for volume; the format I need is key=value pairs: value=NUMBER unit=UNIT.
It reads value=9.91 unit=ft³
